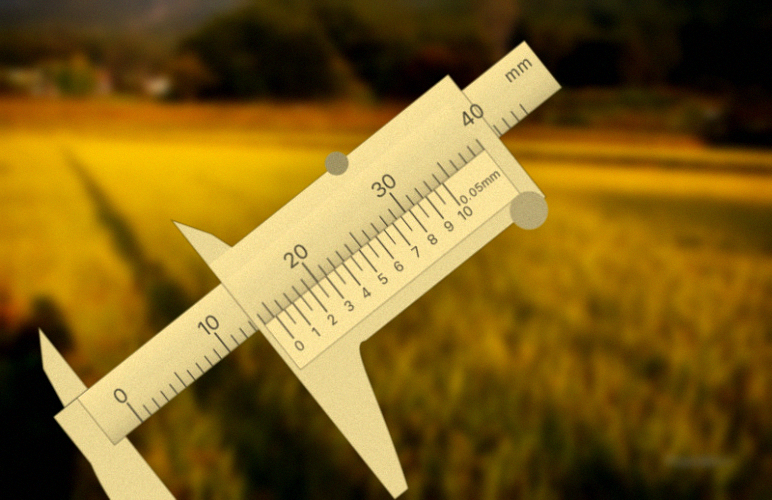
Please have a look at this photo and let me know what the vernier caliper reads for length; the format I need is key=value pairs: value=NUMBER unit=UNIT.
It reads value=15.2 unit=mm
